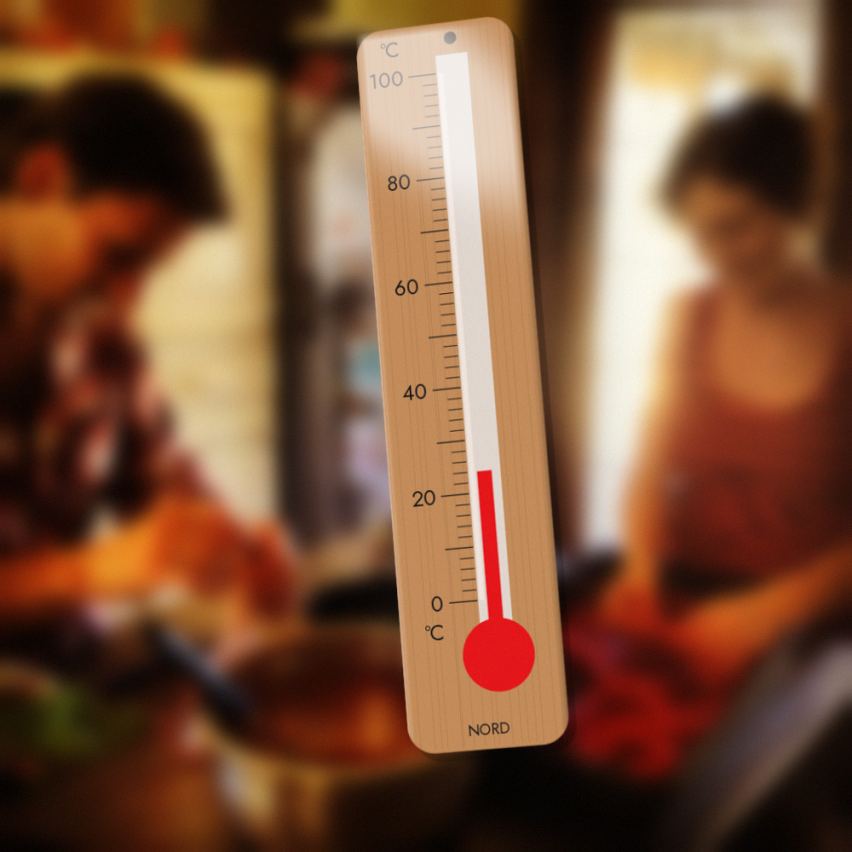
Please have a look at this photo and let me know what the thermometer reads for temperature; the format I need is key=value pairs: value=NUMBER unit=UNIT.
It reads value=24 unit=°C
